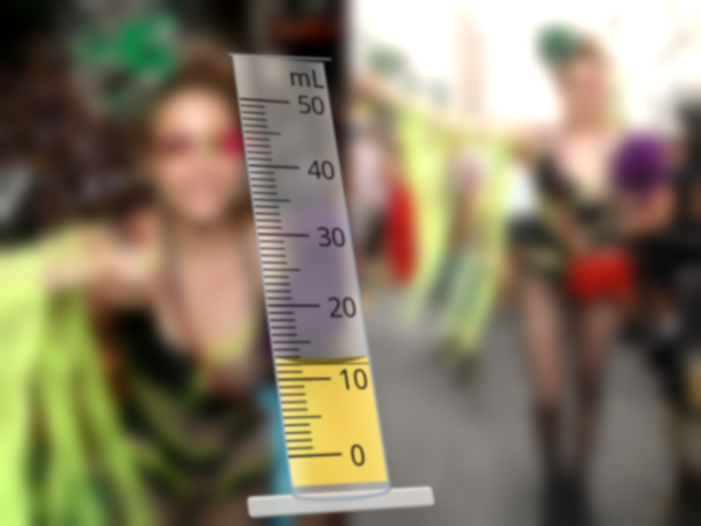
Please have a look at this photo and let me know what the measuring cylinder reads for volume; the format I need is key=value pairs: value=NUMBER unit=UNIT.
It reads value=12 unit=mL
